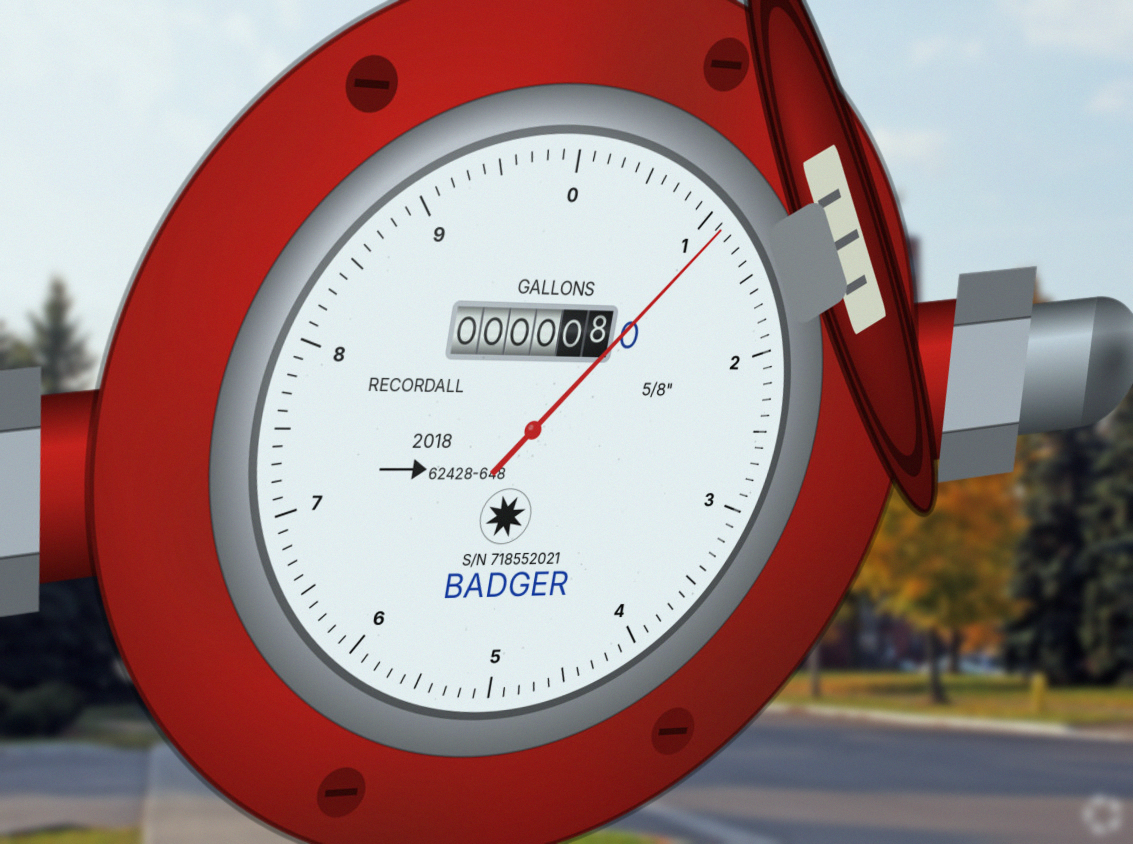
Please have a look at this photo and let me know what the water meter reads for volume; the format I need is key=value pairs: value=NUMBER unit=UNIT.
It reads value=81.1 unit=gal
